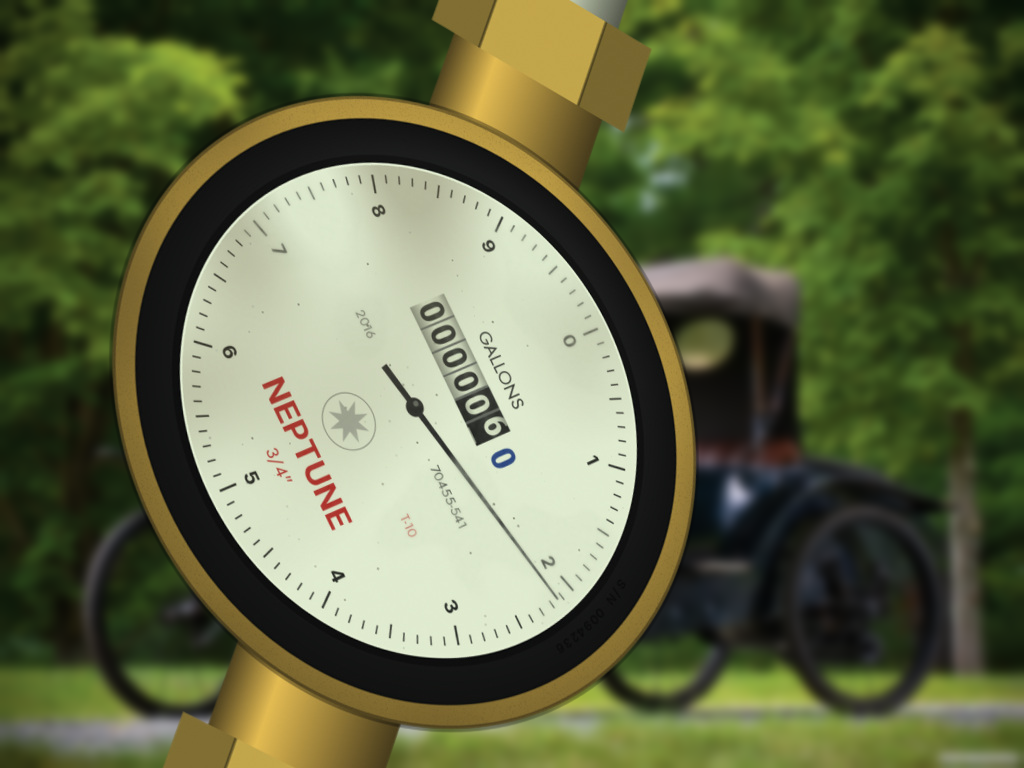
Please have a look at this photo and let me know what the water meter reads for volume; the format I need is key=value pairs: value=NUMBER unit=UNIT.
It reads value=62.1 unit=gal
